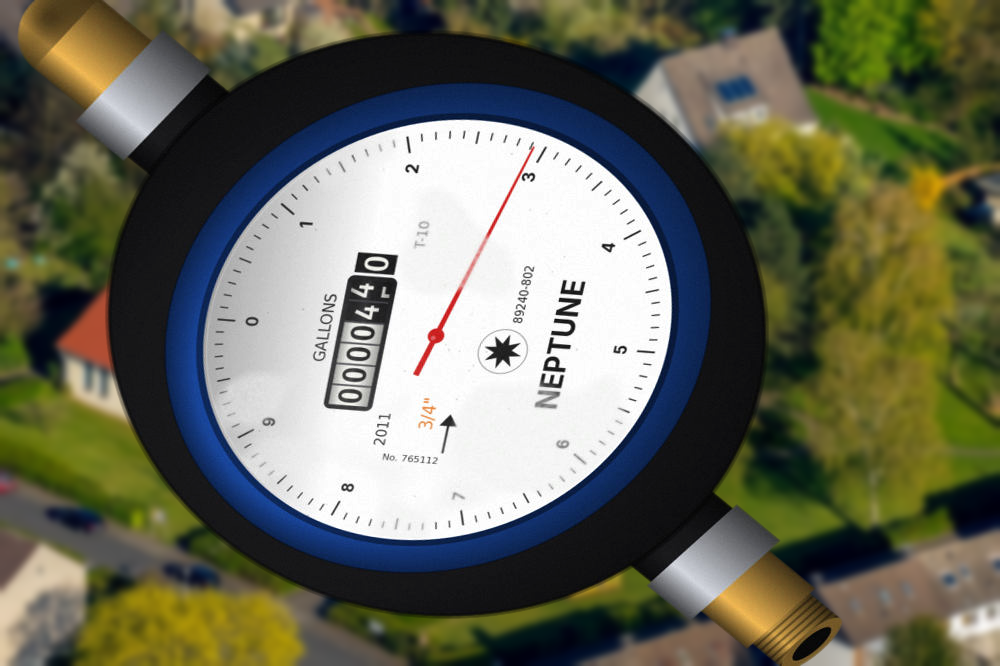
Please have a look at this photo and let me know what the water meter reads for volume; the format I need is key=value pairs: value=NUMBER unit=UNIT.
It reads value=442.9 unit=gal
